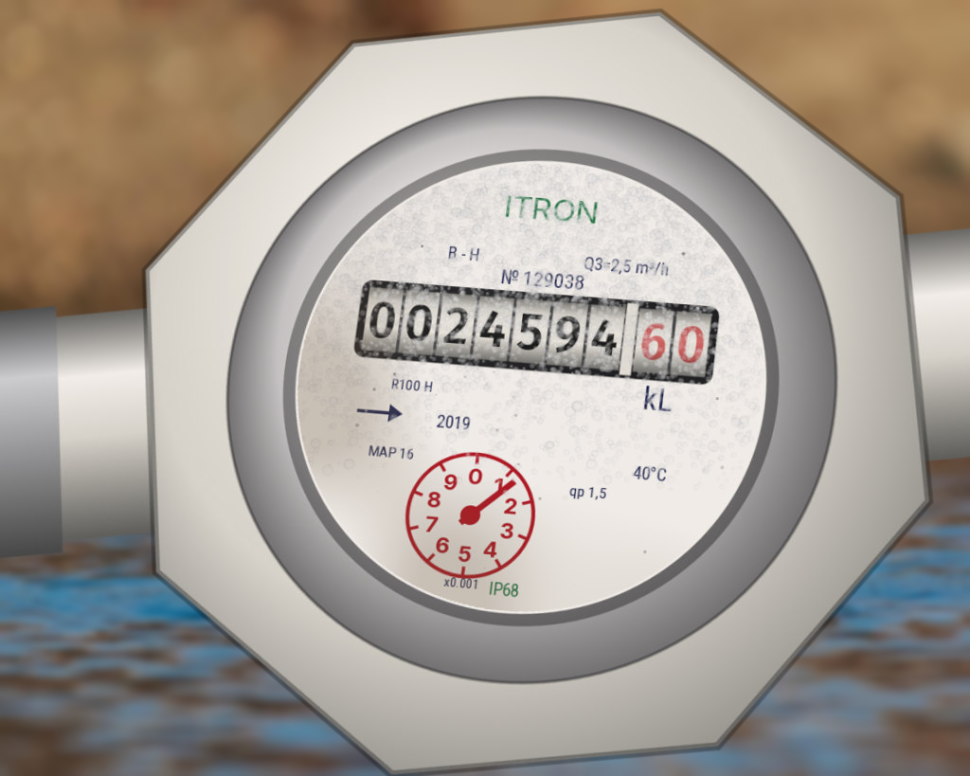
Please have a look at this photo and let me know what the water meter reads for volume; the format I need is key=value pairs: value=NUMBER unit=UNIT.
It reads value=24594.601 unit=kL
